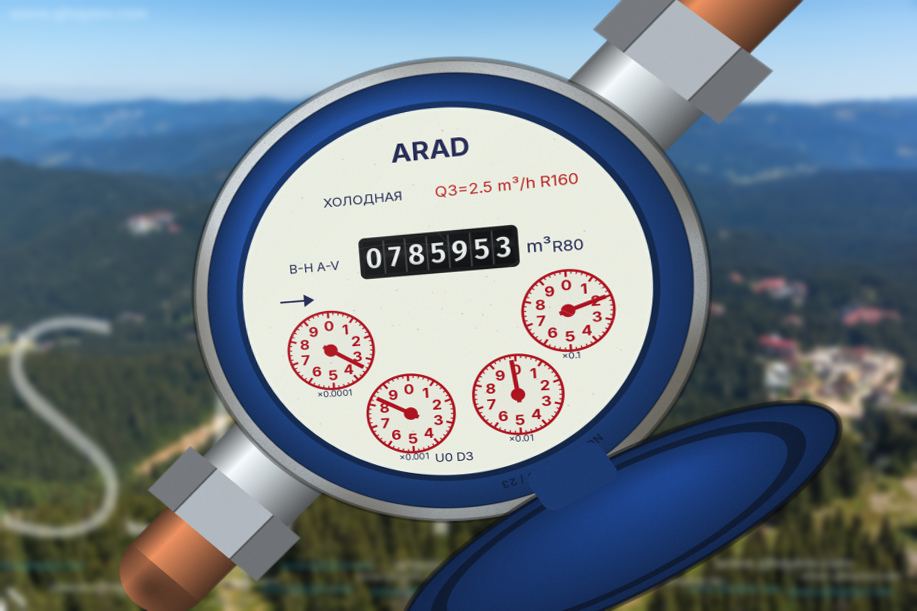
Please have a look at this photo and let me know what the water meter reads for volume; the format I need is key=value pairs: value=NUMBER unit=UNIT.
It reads value=785953.1983 unit=m³
